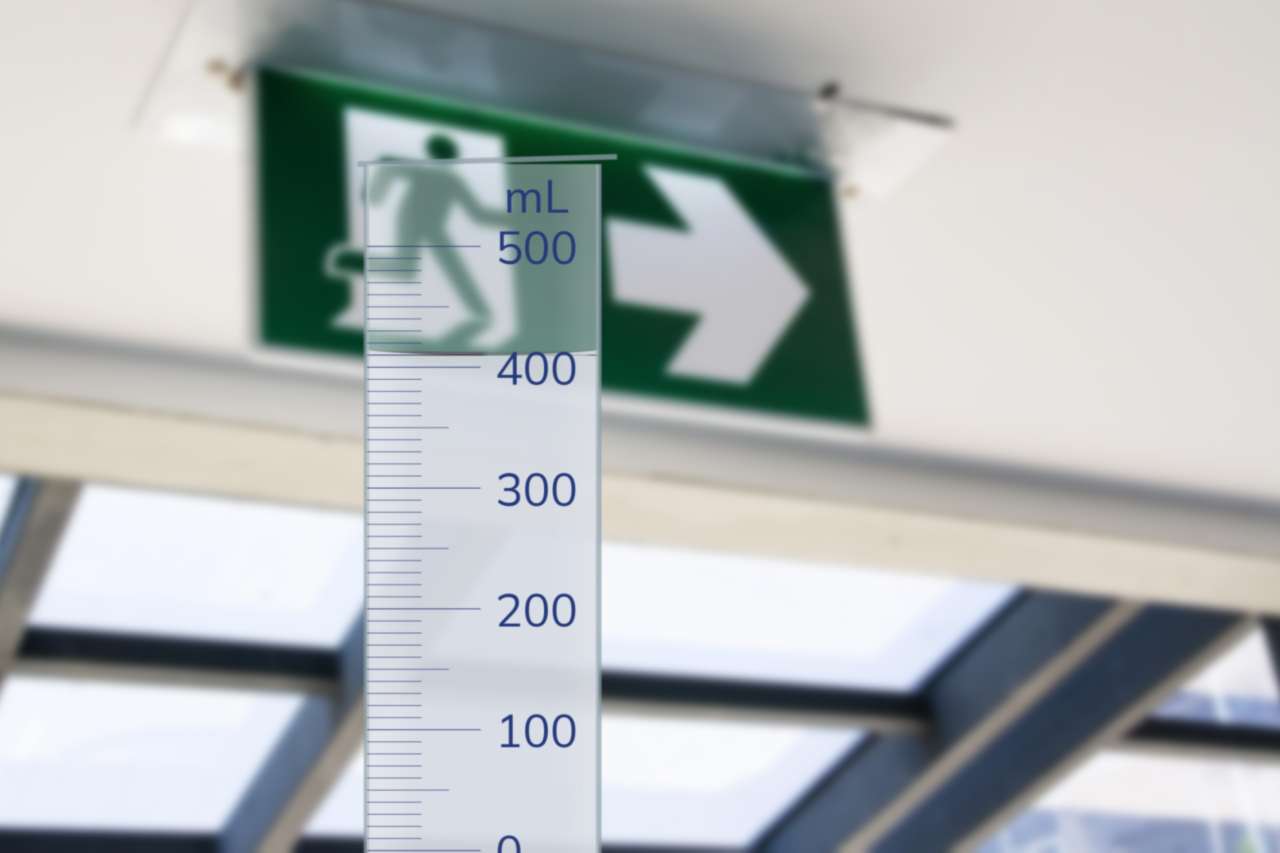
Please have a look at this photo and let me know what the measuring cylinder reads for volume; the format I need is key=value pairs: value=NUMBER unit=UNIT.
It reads value=410 unit=mL
